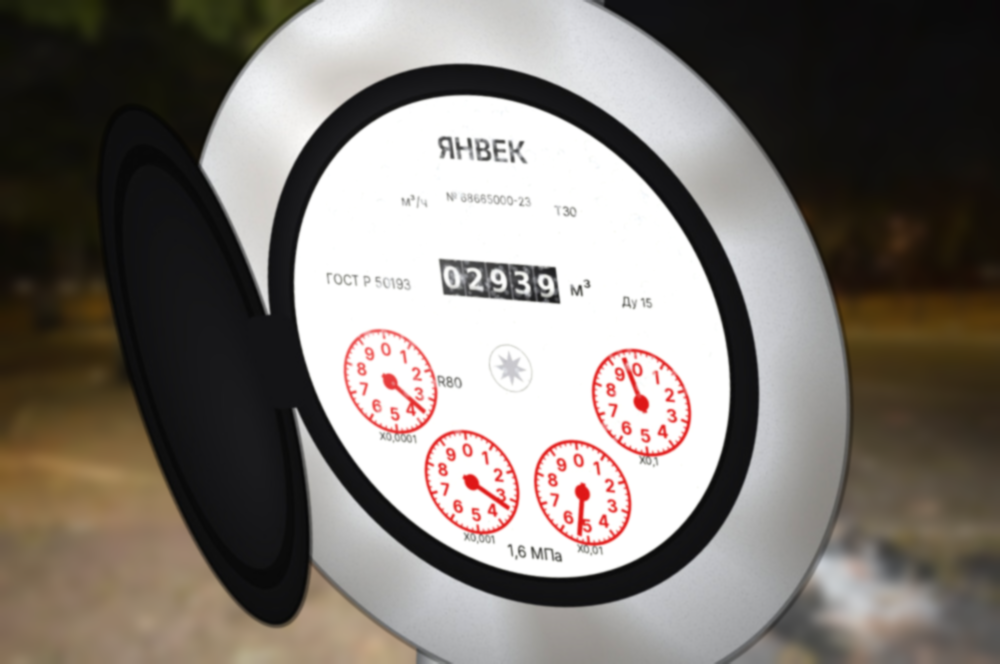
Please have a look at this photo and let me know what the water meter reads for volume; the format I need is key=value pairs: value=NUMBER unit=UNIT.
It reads value=2938.9533 unit=m³
